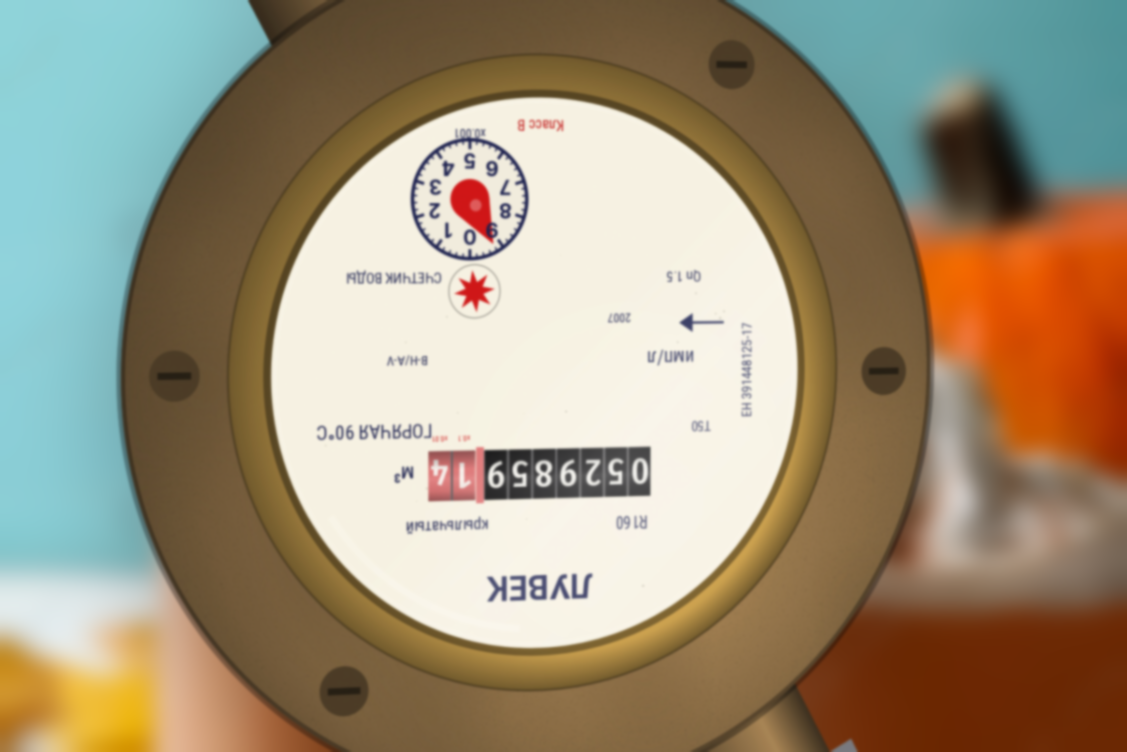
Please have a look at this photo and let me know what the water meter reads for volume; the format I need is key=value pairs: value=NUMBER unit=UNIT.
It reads value=529859.139 unit=m³
